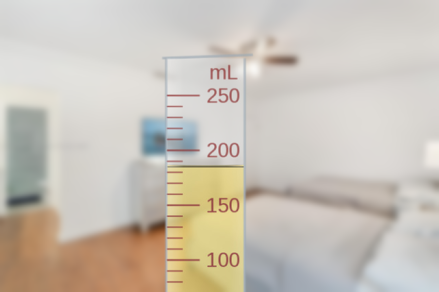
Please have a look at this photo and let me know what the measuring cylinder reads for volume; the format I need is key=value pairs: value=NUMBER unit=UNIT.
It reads value=185 unit=mL
